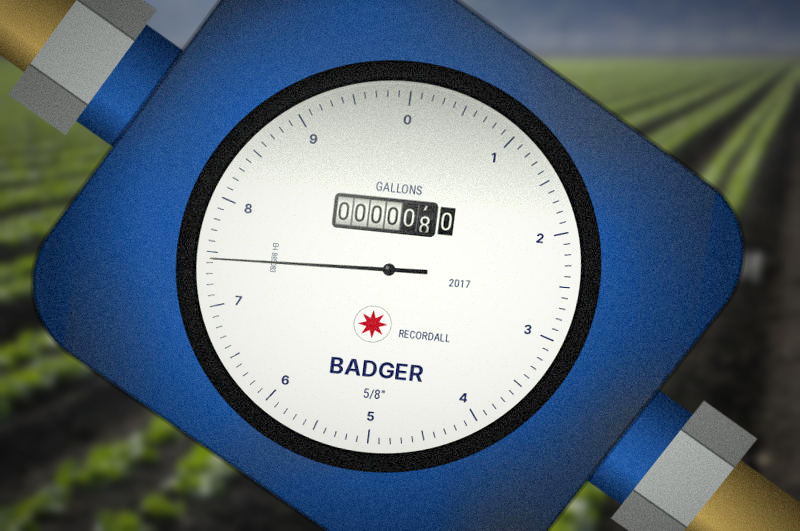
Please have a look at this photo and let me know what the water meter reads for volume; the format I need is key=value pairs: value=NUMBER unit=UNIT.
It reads value=77.4 unit=gal
